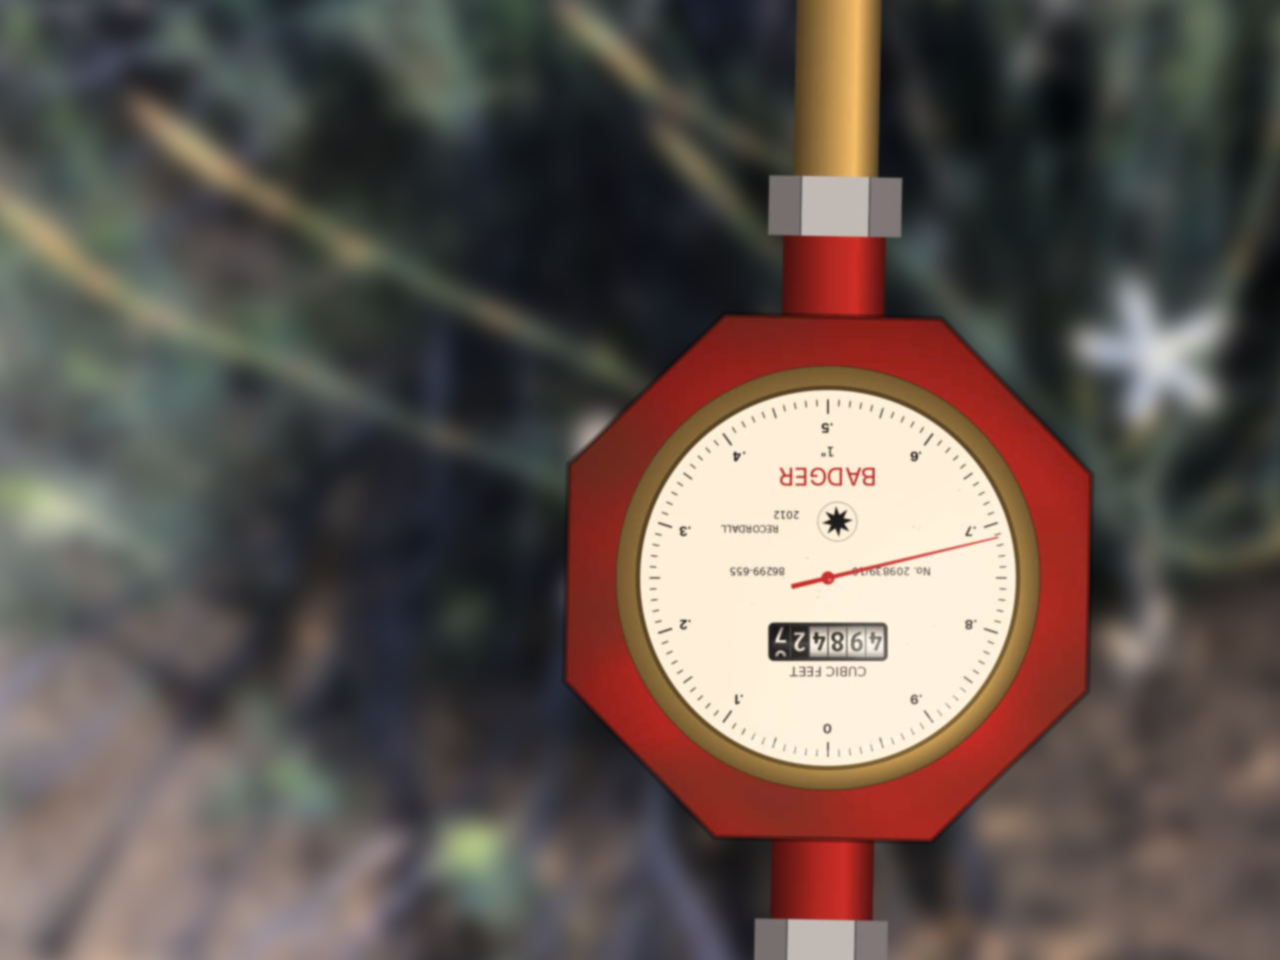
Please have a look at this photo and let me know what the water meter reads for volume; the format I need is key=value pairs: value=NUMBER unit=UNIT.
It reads value=498426.71 unit=ft³
